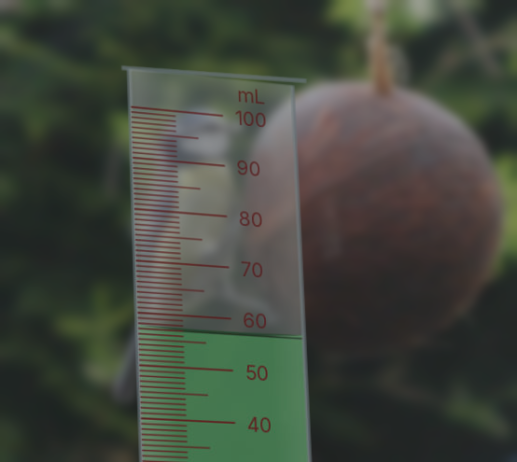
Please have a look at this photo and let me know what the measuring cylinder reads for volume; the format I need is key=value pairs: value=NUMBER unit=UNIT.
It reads value=57 unit=mL
